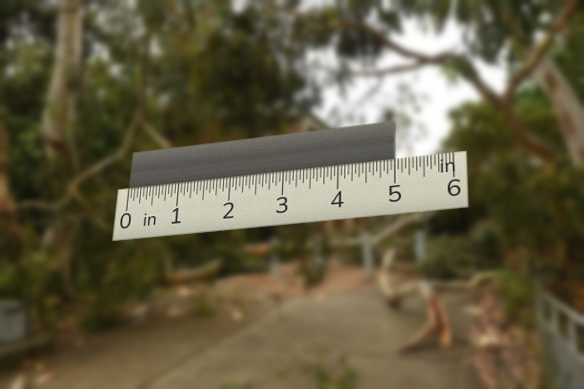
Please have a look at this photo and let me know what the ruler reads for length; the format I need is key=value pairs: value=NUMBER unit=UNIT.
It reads value=5 unit=in
